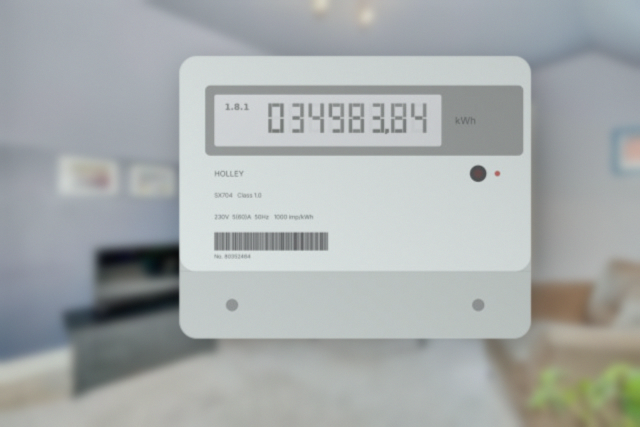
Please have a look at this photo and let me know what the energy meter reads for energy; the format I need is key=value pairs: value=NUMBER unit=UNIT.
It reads value=34983.84 unit=kWh
